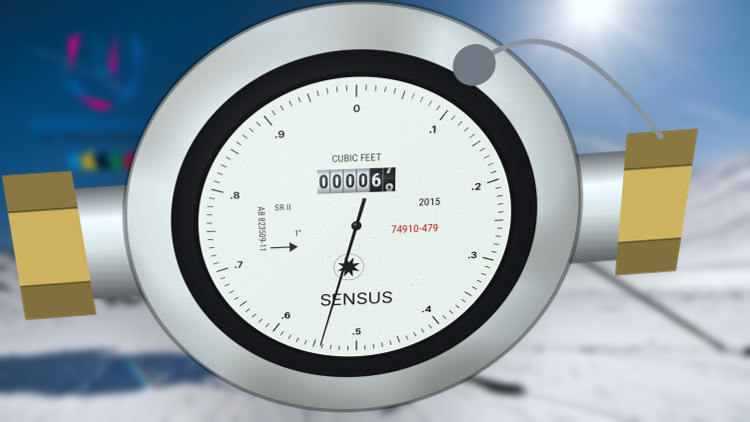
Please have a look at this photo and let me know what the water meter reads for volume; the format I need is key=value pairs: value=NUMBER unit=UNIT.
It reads value=67.54 unit=ft³
